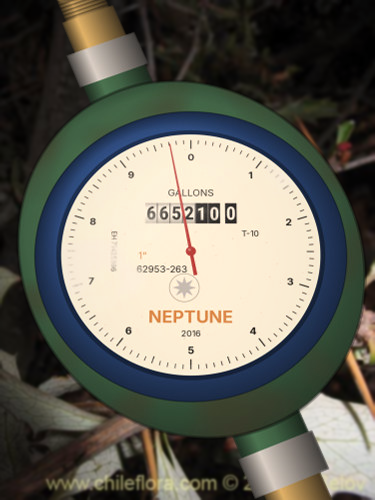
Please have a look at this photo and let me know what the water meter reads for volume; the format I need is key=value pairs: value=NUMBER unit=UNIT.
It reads value=6652099.7 unit=gal
